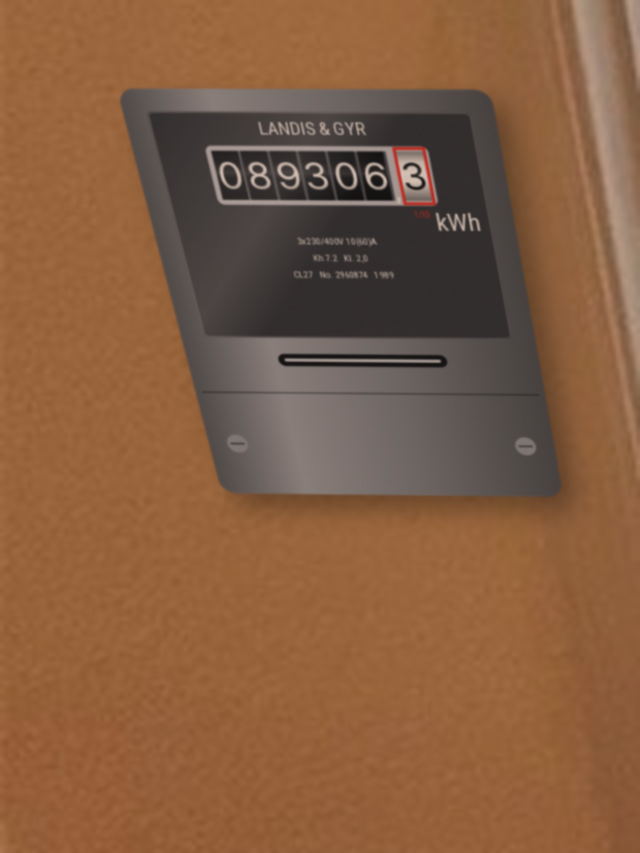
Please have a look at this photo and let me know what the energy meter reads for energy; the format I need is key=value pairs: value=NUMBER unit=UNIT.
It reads value=89306.3 unit=kWh
